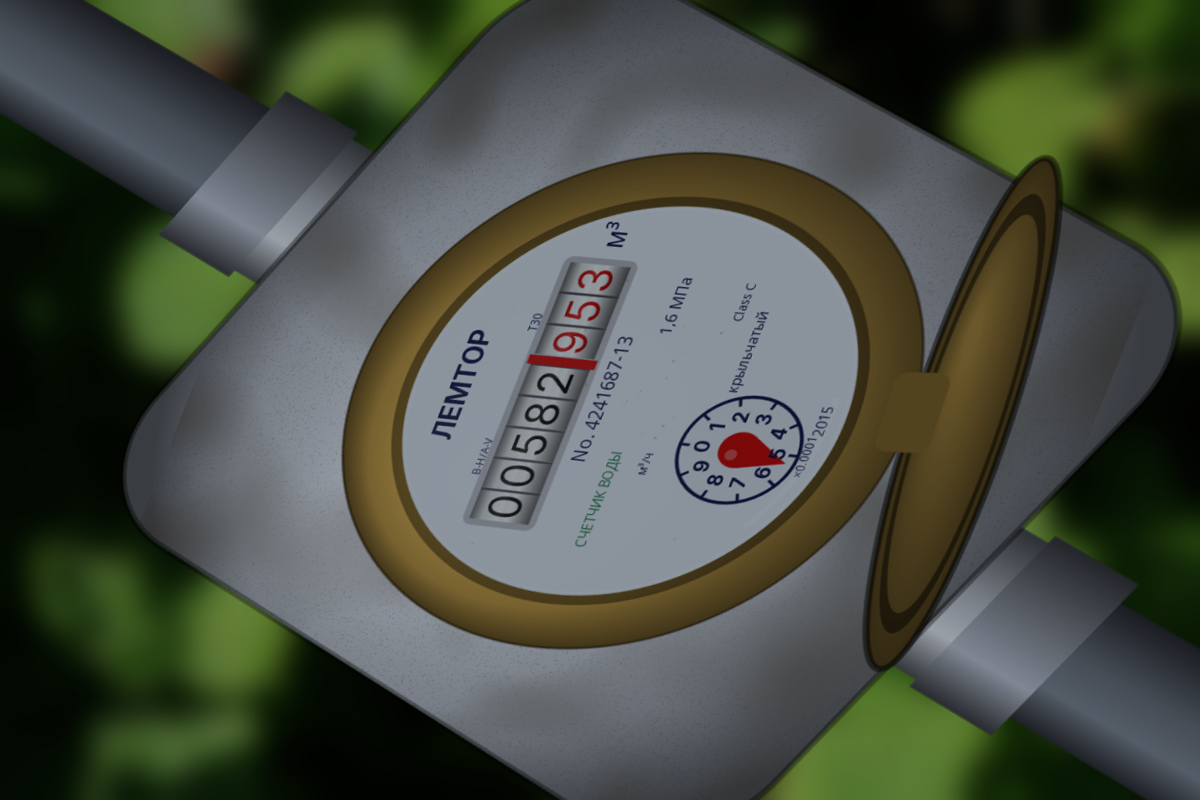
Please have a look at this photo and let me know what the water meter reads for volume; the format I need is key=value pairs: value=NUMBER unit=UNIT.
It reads value=582.9535 unit=m³
